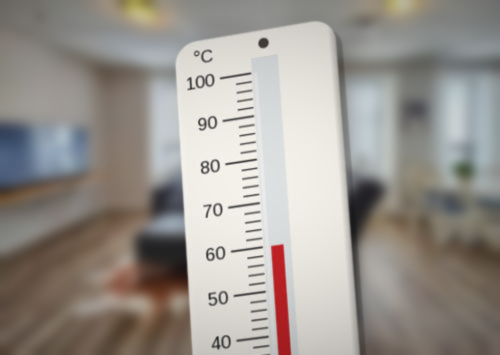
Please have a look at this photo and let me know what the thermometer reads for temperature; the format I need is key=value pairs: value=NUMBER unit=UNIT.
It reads value=60 unit=°C
